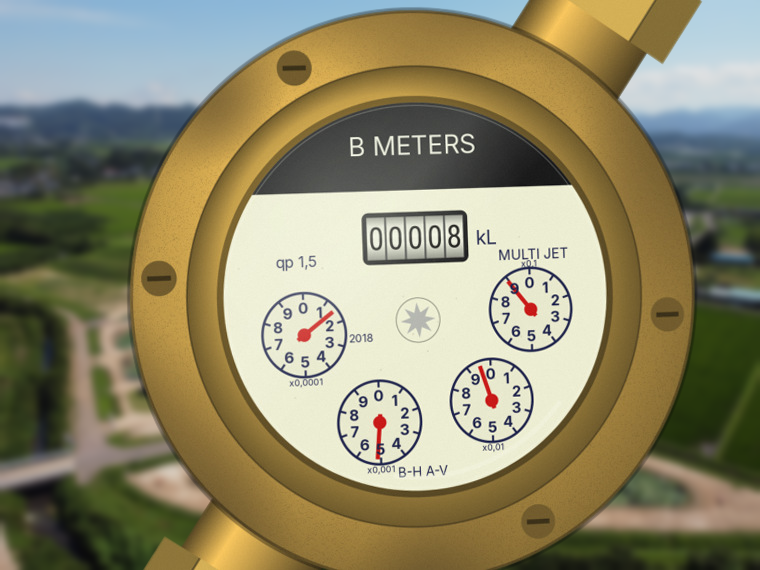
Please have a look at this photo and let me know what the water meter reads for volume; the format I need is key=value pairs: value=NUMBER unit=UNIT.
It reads value=8.8951 unit=kL
